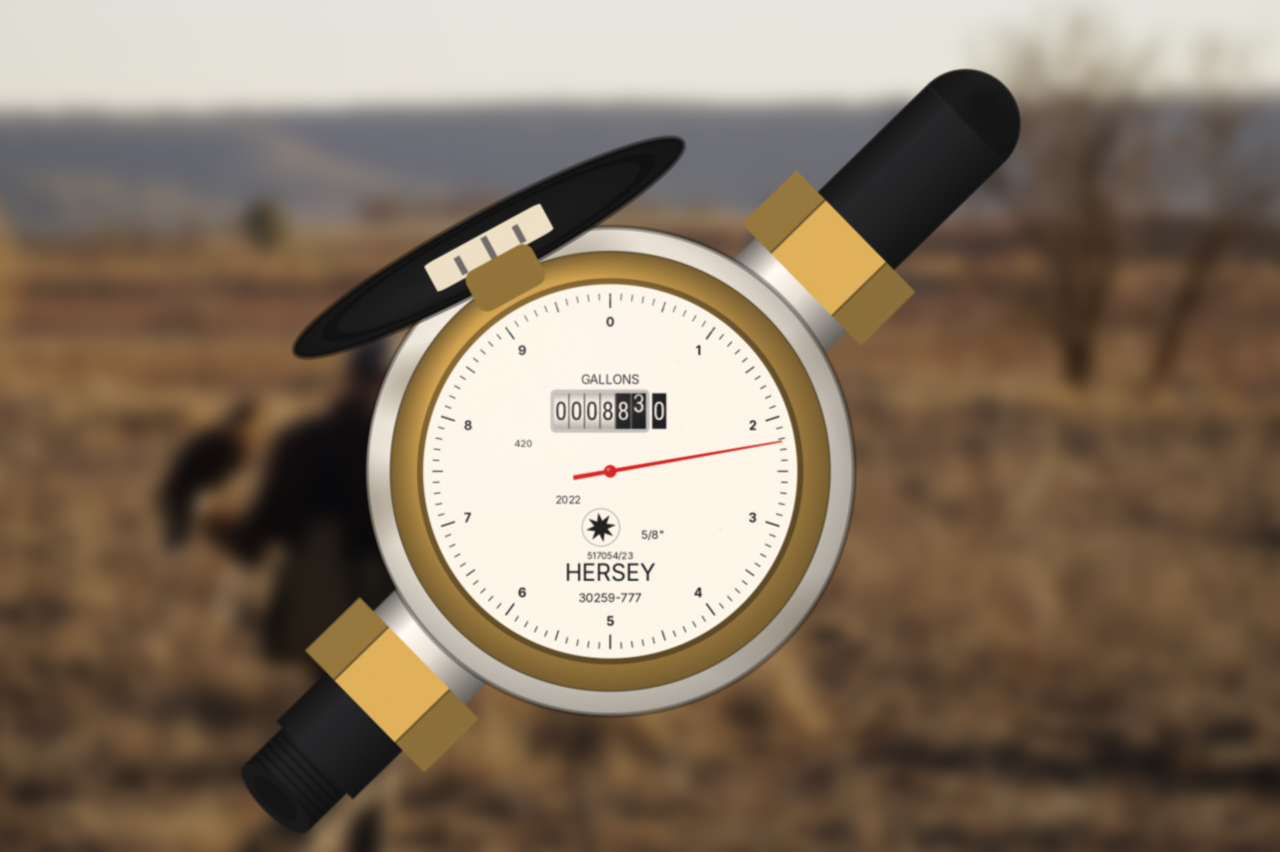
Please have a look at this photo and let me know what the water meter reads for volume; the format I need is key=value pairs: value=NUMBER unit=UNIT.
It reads value=8832.2 unit=gal
